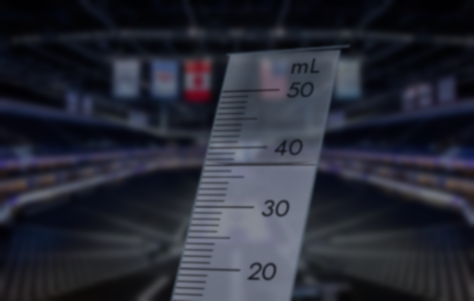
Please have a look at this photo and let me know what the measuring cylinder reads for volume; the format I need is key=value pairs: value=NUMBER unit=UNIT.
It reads value=37 unit=mL
